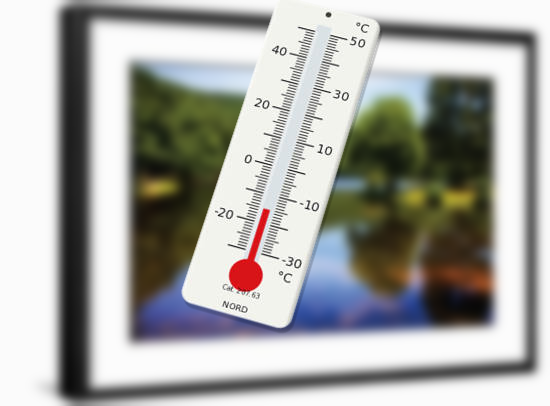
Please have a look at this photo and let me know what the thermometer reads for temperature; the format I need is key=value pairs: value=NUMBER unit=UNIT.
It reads value=-15 unit=°C
